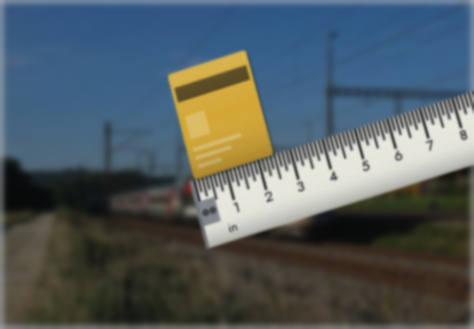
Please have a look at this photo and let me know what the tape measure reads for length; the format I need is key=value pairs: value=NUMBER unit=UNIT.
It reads value=2.5 unit=in
